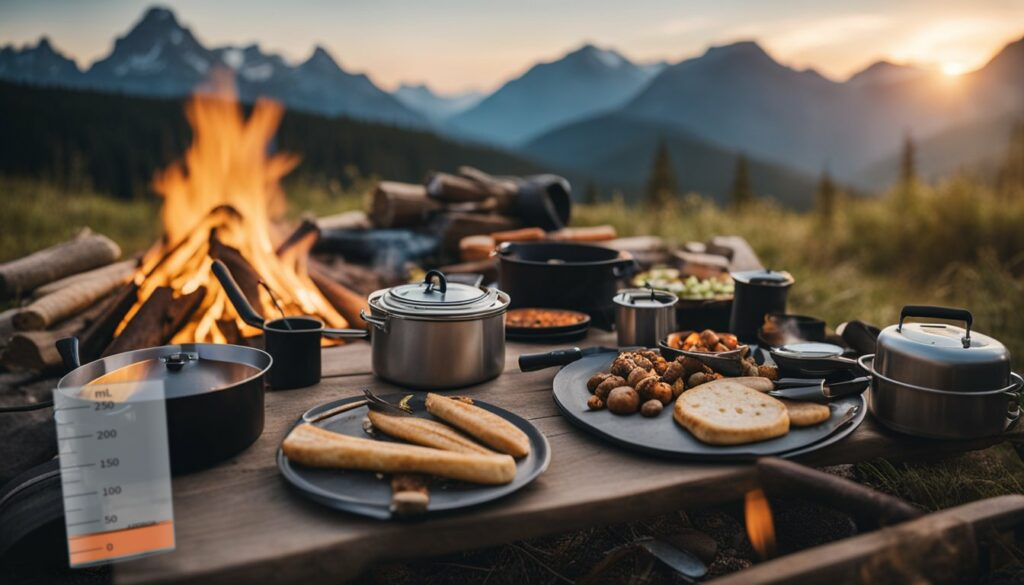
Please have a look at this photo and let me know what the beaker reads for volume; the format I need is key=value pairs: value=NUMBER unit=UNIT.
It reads value=25 unit=mL
